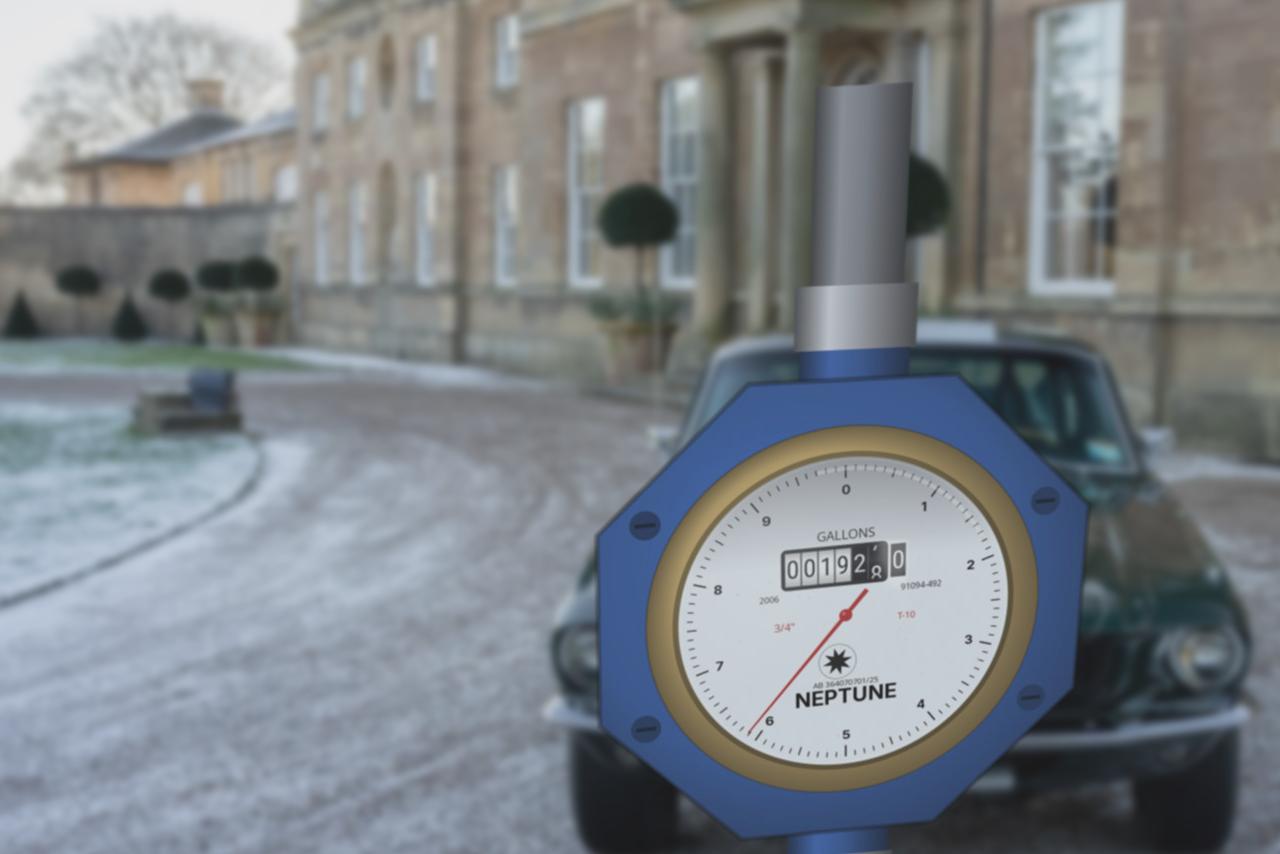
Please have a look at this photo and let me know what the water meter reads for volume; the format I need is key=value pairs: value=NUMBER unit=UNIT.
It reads value=19276.1 unit=gal
